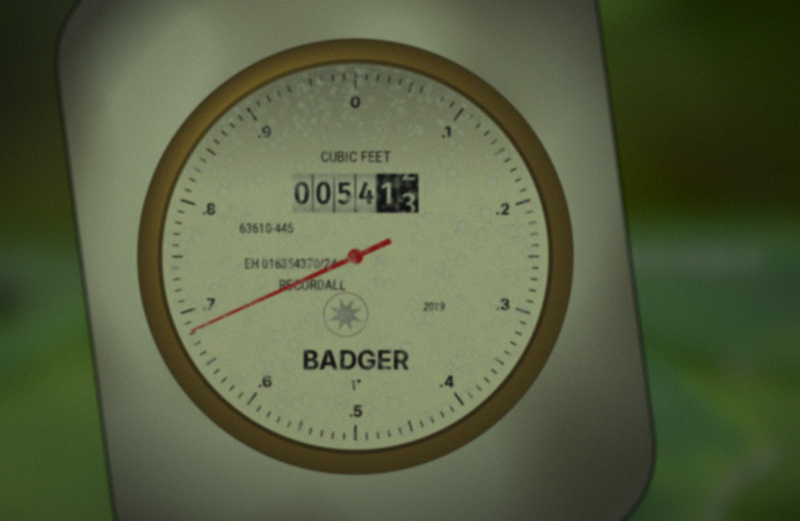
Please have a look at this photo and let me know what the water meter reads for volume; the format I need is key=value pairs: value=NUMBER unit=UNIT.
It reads value=5412.68 unit=ft³
